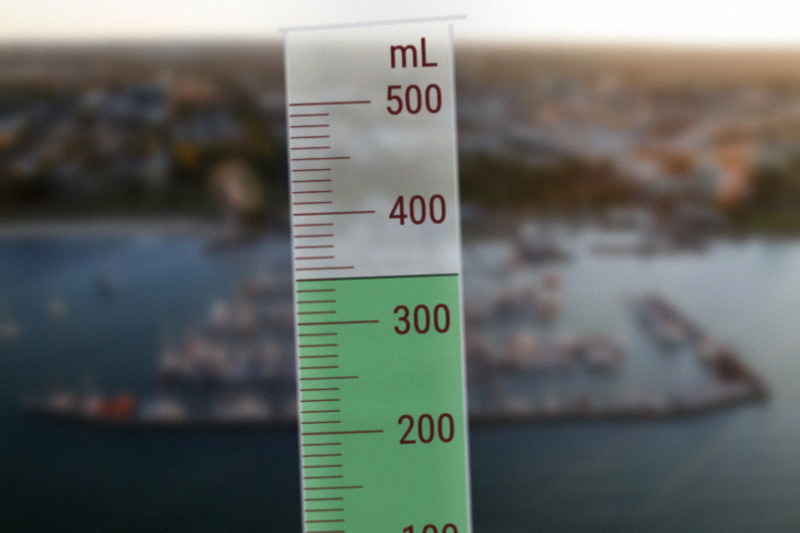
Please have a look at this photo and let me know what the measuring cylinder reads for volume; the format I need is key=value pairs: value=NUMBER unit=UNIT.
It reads value=340 unit=mL
